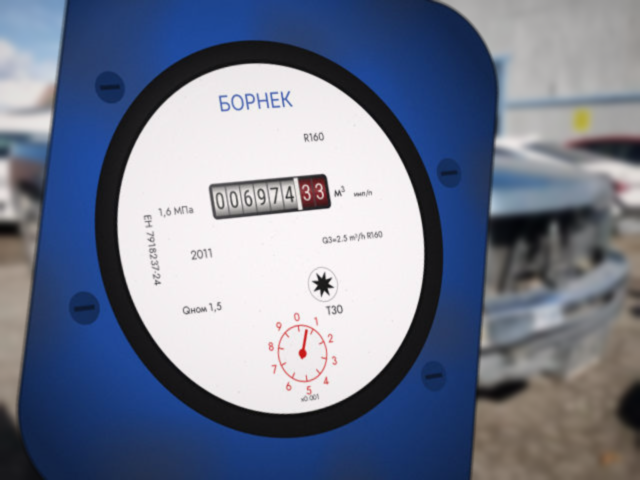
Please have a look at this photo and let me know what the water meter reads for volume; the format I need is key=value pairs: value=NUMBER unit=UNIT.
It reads value=6974.330 unit=m³
